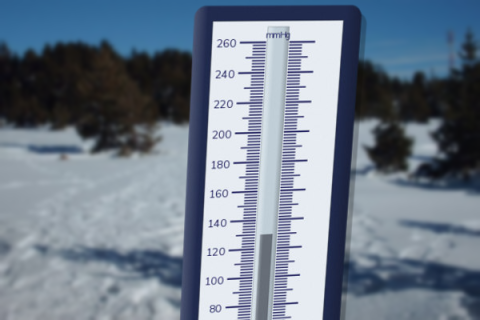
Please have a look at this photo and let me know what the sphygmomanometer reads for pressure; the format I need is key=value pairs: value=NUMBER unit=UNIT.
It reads value=130 unit=mmHg
